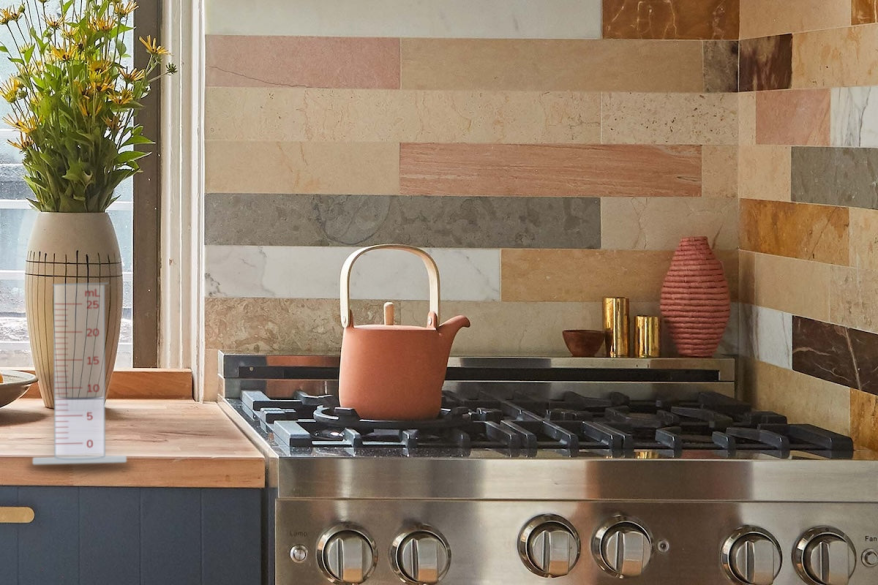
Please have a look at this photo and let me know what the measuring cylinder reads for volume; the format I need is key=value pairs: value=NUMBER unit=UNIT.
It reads value=8 unit=mL
